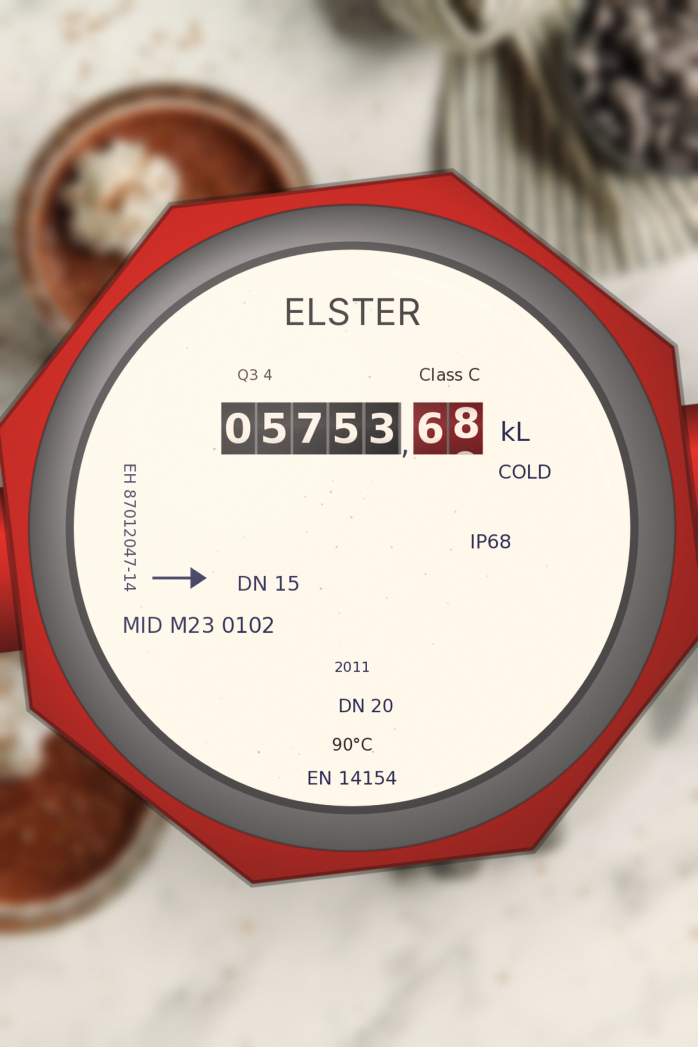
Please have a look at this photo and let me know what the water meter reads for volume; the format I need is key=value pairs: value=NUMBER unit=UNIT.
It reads value=5753.68 unit=kL
